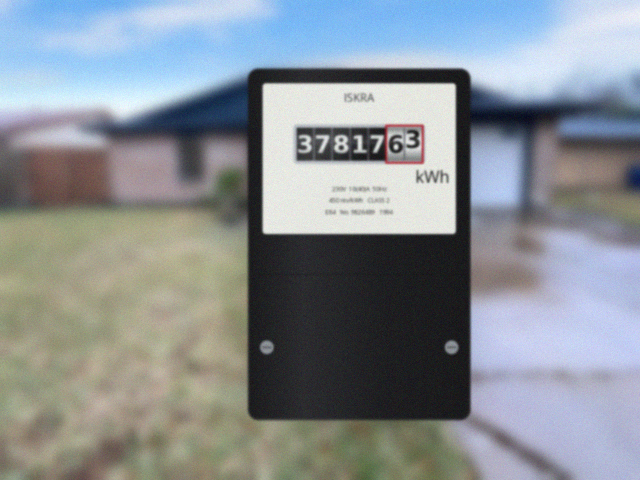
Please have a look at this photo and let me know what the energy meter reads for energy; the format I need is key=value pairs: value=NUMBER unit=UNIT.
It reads value=37817.63 unit=kWh
